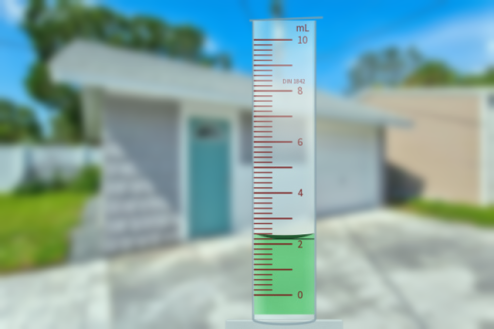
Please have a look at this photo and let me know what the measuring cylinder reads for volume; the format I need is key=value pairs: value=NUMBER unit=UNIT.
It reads value=2.2 unit=mL
